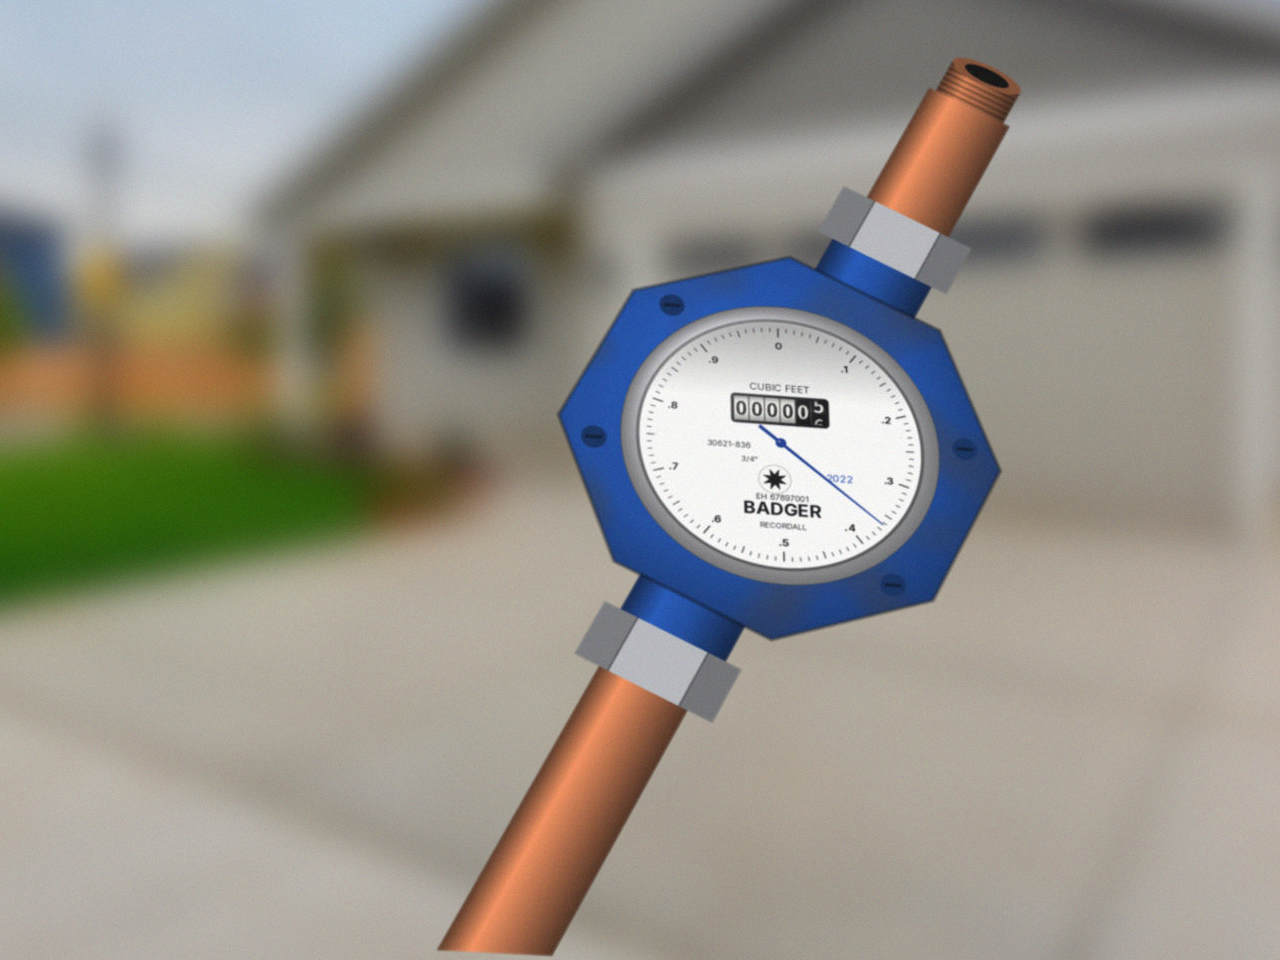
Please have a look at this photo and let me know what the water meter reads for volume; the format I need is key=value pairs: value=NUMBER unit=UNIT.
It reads value=5.36 unit=ft³
